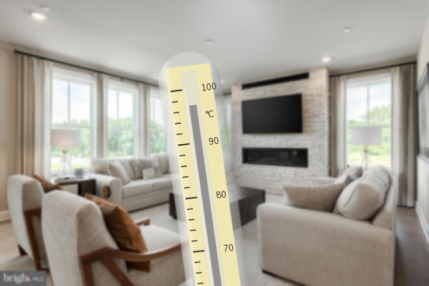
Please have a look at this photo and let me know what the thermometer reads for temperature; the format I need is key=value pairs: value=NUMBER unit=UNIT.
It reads value=97 unit=°C
